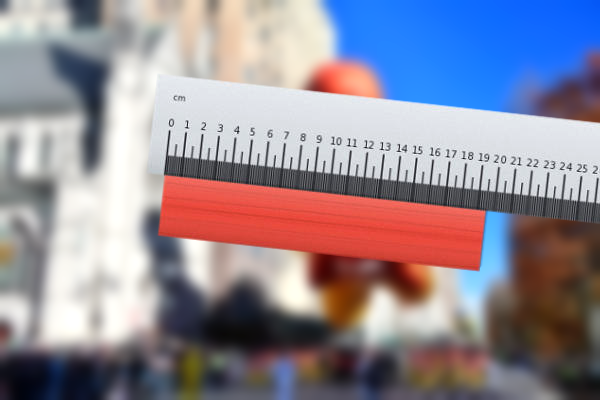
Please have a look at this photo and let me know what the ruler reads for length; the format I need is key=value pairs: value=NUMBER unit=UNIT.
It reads value=19.5 unit=cm
